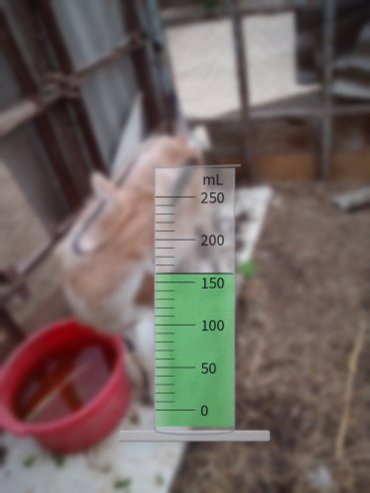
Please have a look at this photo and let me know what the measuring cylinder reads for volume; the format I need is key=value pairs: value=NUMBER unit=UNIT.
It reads value=160 unit=mL
